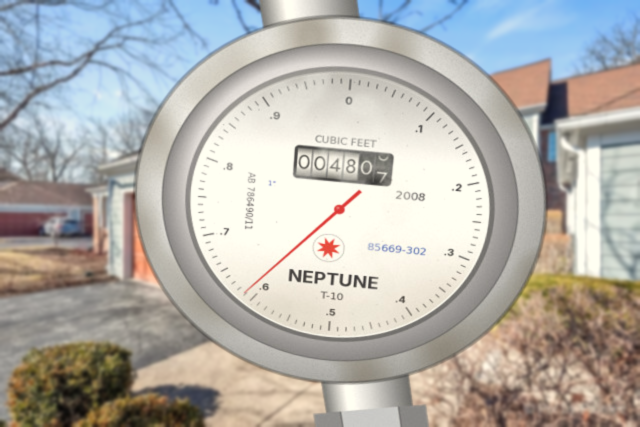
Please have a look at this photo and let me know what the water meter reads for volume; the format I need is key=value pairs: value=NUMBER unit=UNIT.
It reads value=4806.61 unit=ft³
